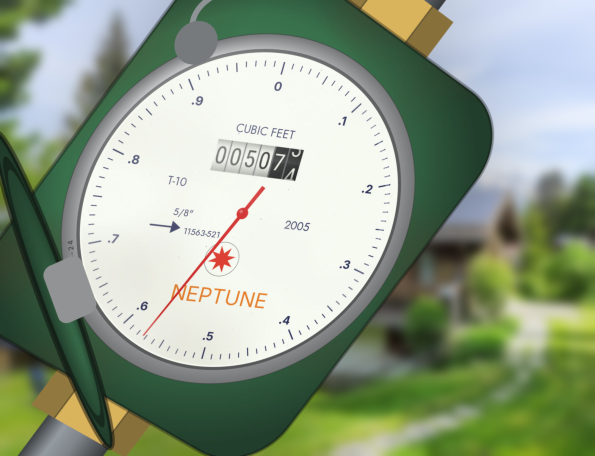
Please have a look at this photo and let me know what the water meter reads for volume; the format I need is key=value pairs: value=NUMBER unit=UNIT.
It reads value=5073.57 unit=ft³
